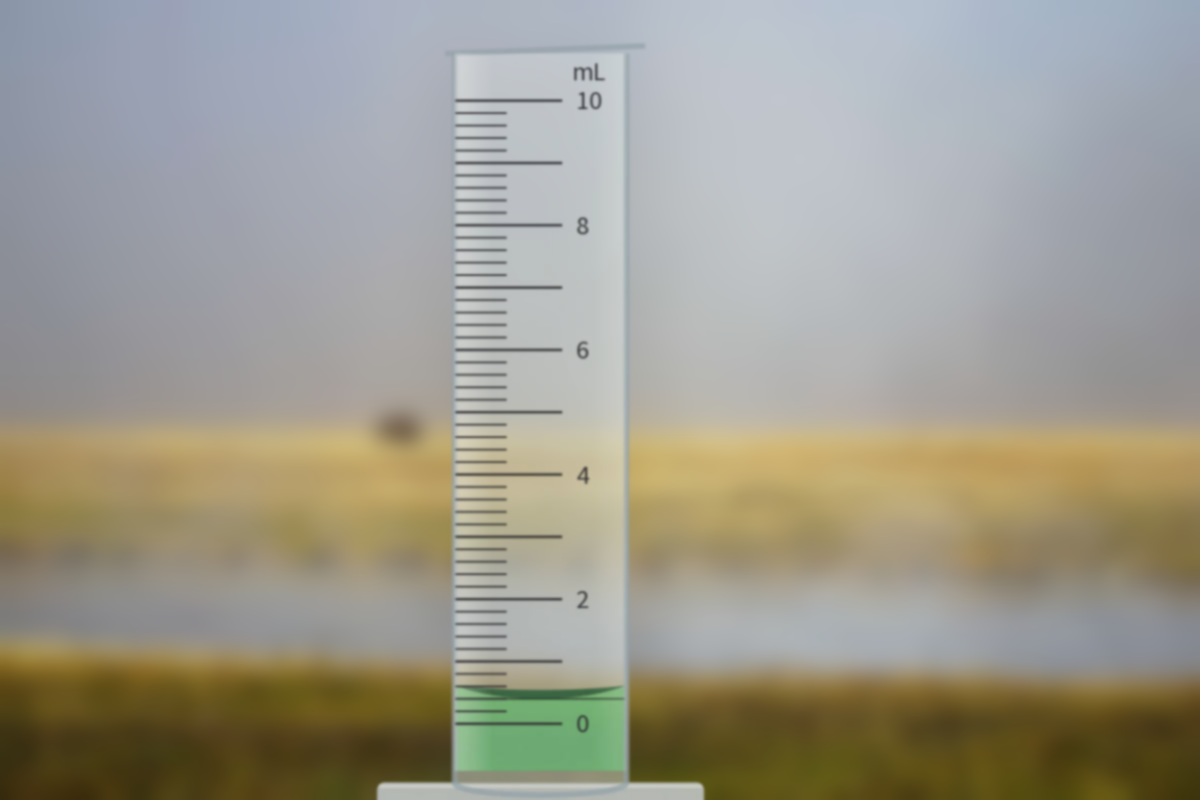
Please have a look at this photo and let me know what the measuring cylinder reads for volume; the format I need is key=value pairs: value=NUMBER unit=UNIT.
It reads value=0.4 unit=mL
